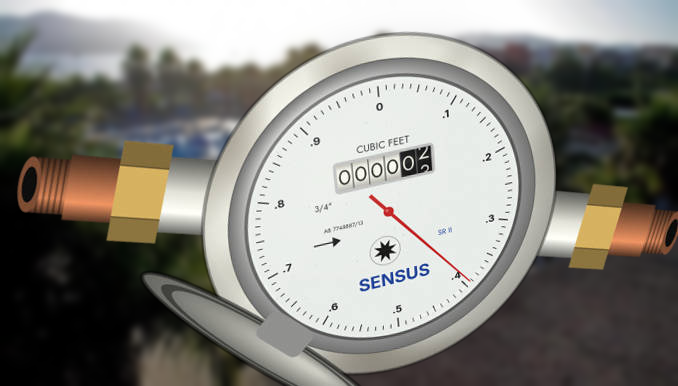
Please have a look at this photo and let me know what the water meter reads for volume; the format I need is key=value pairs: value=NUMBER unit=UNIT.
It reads value=2.39 unit=ft³
